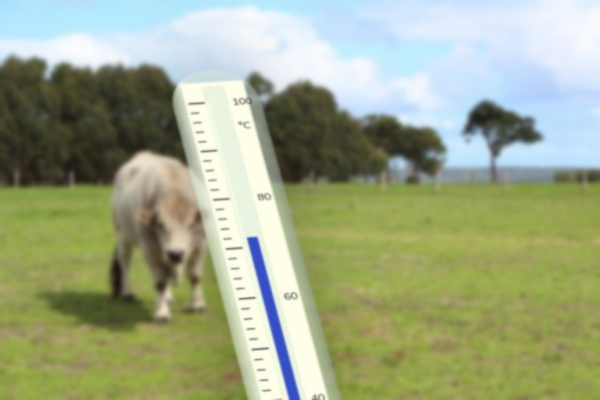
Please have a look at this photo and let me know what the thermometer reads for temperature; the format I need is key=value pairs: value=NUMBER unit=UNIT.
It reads value=72 unit=°C
